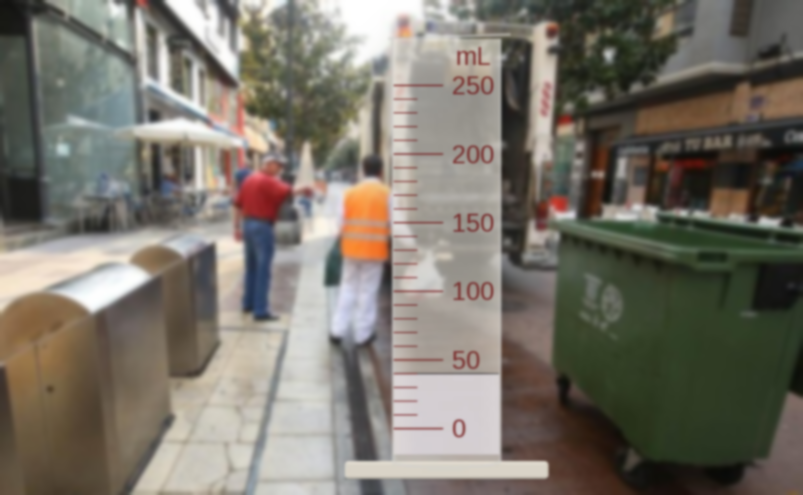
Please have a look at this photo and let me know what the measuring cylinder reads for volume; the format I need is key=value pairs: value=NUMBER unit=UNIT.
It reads value=40 unit=mL
